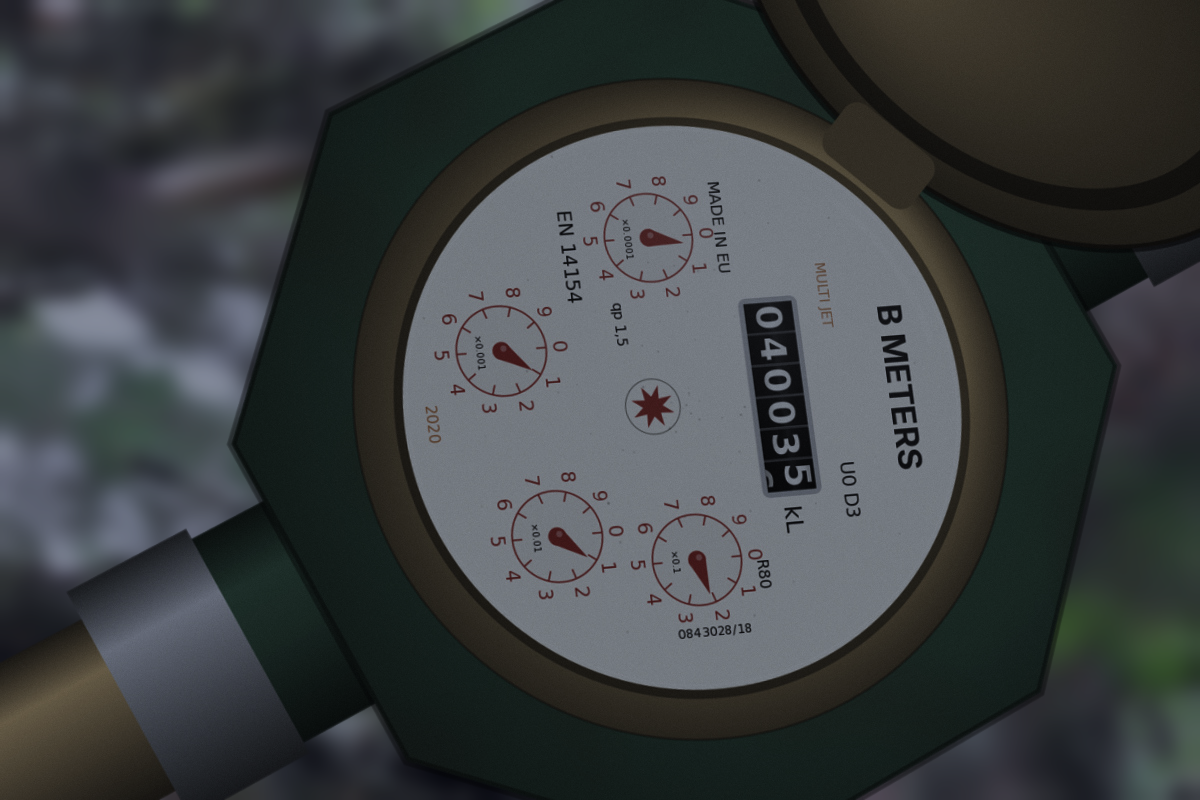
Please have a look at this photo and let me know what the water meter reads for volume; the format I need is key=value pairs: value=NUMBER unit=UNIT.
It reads value=40035.2110 unit=kL
